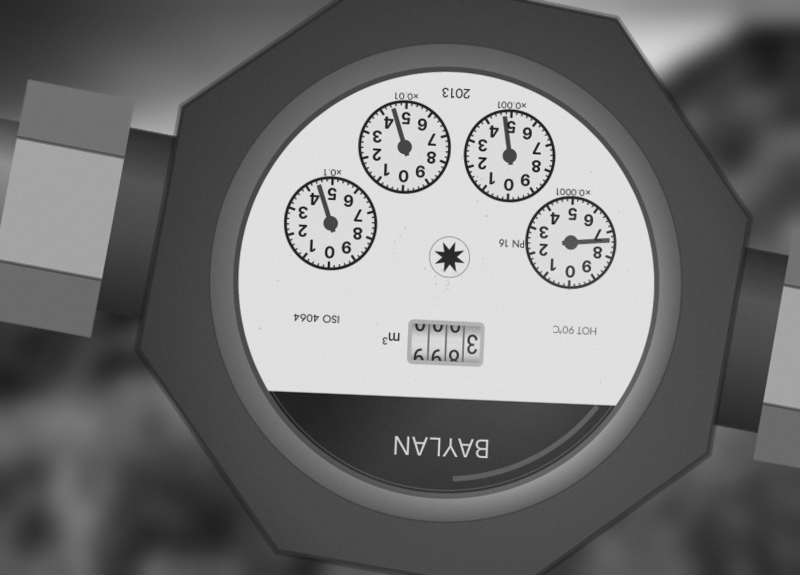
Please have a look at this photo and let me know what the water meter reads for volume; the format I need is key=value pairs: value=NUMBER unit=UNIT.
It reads value=3899.4447 unit=m³
